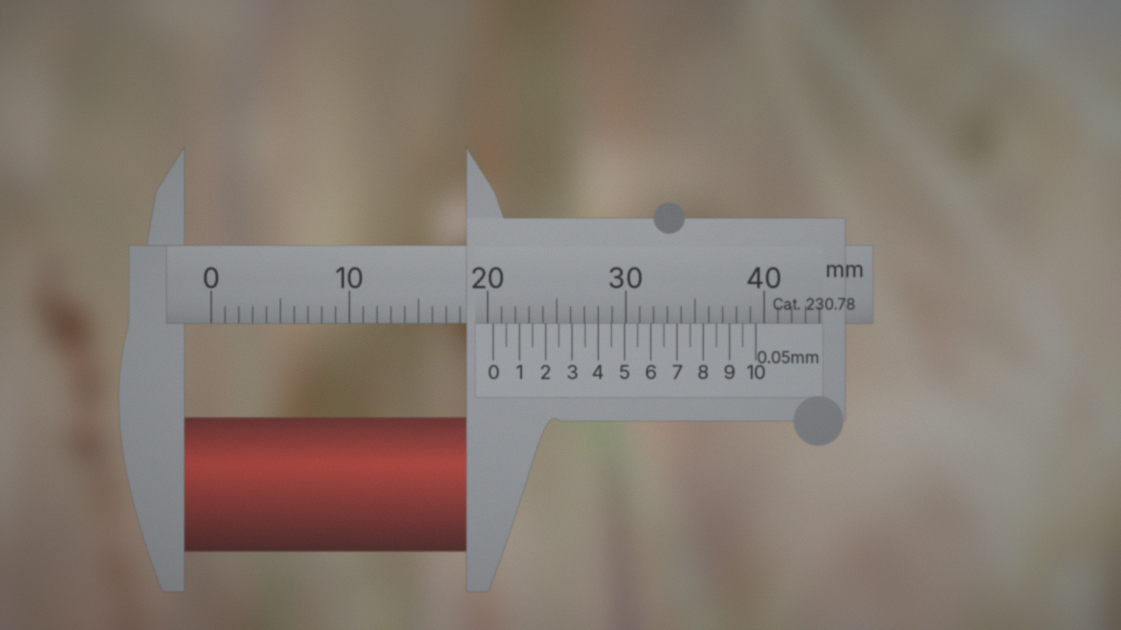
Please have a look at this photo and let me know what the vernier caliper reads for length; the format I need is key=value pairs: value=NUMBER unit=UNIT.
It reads value=20.4 unit=mm
